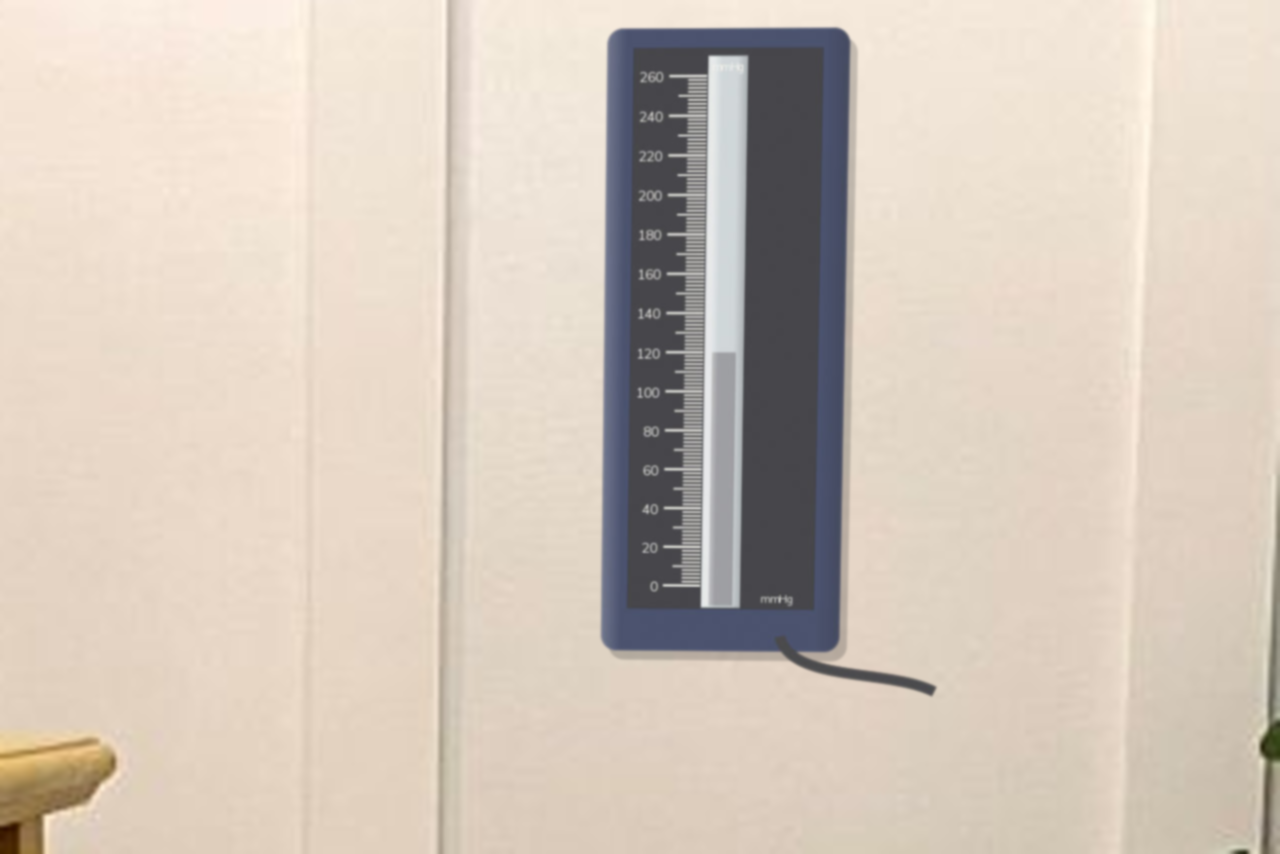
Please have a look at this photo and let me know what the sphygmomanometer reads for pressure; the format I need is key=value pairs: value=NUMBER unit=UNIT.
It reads value=120 unit=mmHg
